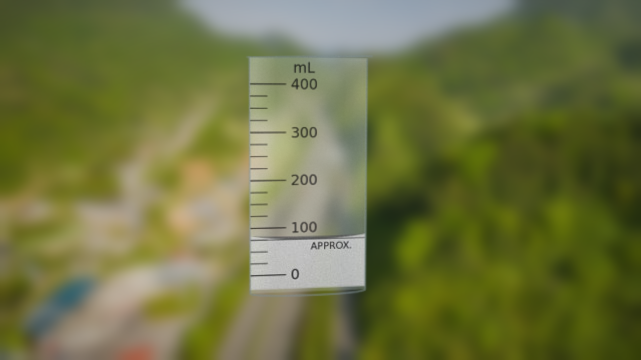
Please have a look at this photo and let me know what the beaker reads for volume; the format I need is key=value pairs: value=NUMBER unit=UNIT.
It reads value=75 unit=mL
